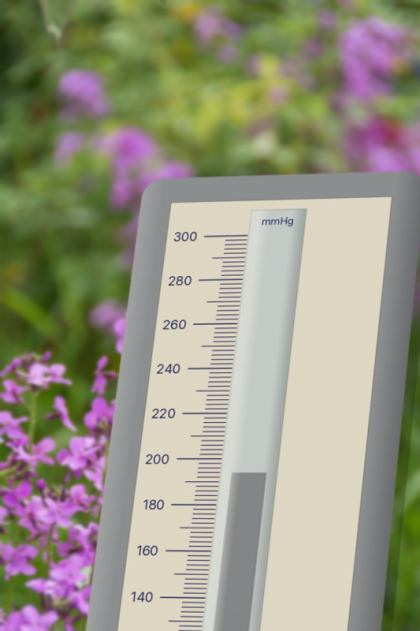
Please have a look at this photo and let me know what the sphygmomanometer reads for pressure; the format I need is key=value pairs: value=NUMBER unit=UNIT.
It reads value=194 unit=mmHg
